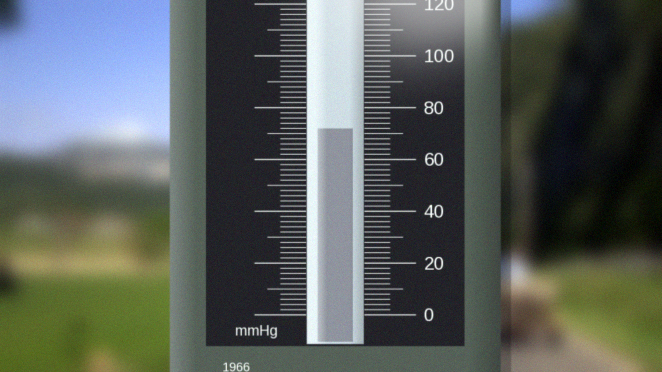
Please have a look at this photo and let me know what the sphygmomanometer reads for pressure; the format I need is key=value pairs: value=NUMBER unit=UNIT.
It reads value=72 unit=mmHg
